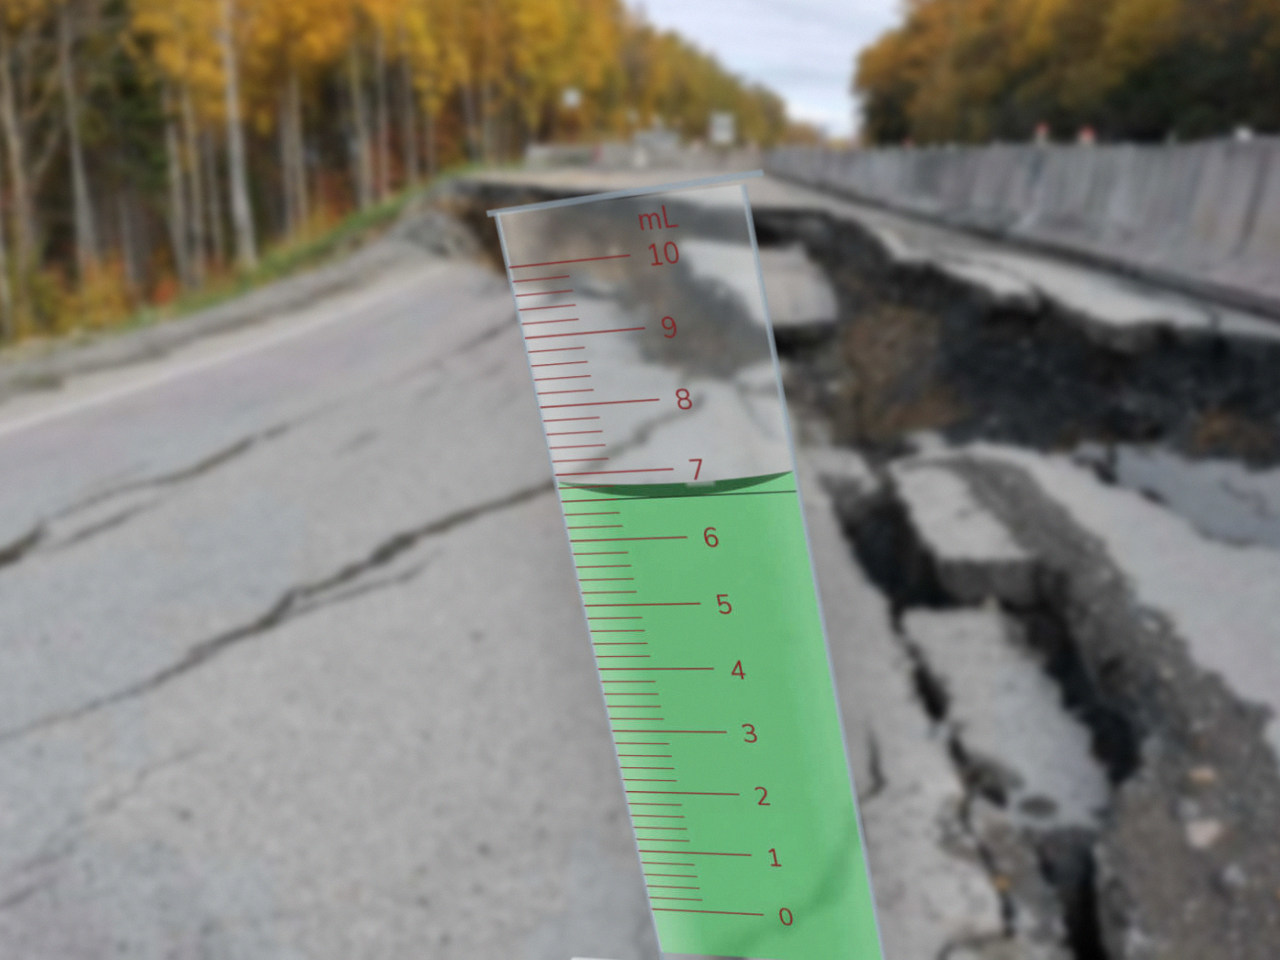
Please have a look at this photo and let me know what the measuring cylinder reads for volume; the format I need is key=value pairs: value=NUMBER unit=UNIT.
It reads value=6.6 unit=mL
